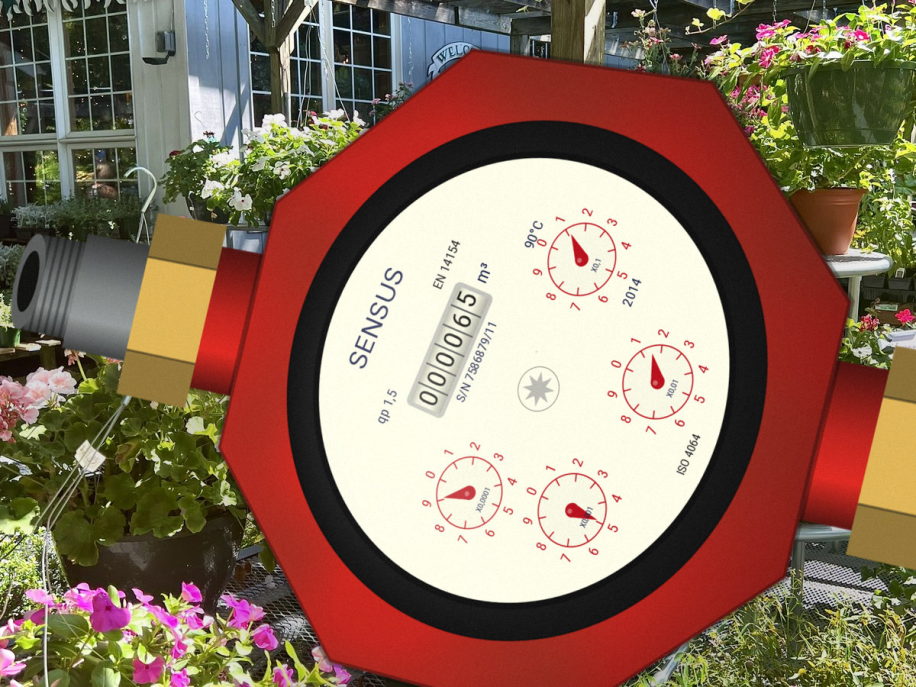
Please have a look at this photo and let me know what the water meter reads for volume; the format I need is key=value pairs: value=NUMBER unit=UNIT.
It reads value=65.1149 unit=m³
